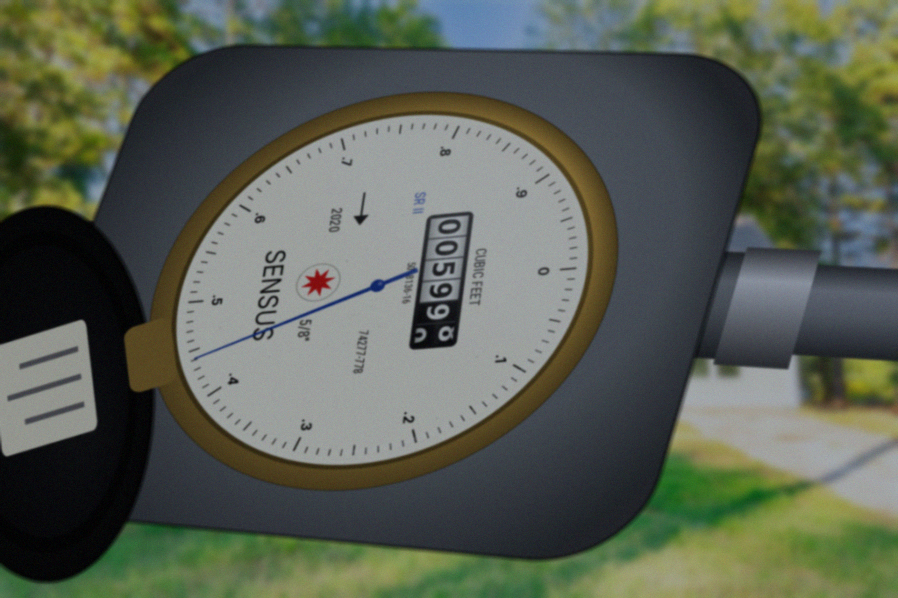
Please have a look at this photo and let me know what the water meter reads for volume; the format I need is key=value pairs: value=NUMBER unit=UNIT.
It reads value=5998.44 unit=ft³
